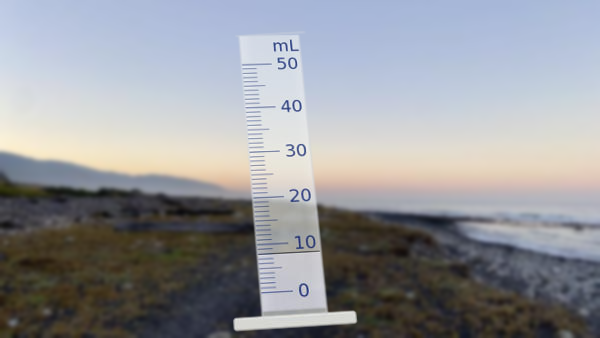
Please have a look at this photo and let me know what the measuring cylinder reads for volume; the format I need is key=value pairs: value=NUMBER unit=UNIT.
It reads value=8 unit=mL
